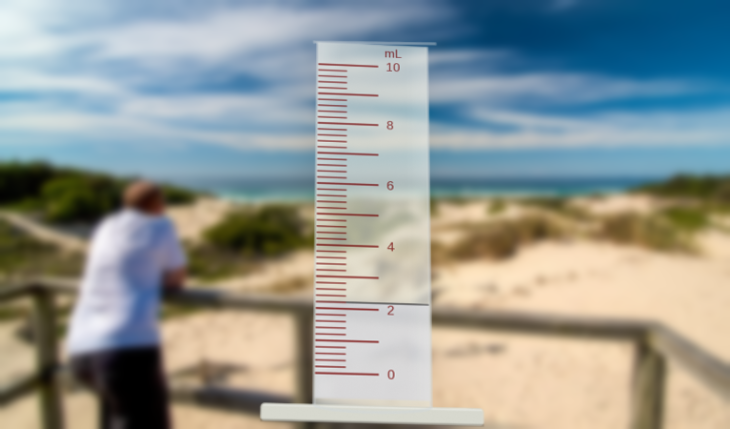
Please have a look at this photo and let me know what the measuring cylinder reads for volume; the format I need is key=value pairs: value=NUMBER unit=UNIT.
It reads value=2.2 unit=mL
